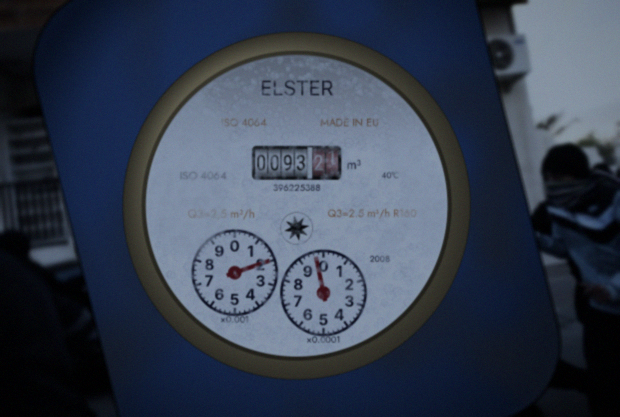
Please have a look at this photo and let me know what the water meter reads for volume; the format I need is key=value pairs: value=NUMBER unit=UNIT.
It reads value=93.2119 unit=m³
